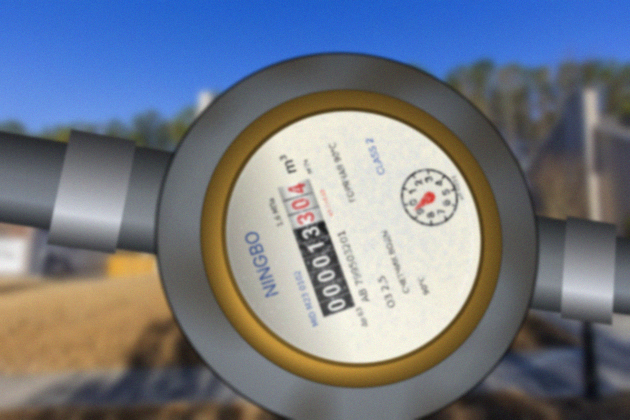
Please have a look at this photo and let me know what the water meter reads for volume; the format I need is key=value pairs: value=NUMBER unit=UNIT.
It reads value=13.3039 unit=m³
